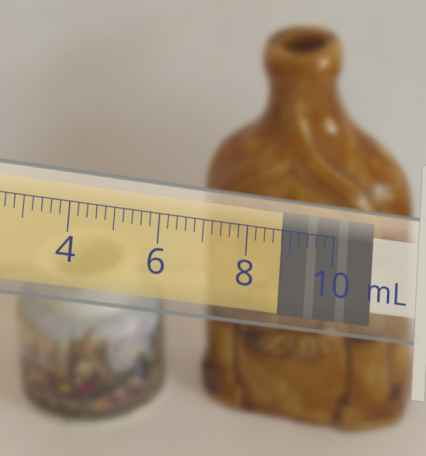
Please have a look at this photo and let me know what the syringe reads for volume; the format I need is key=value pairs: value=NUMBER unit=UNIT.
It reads value=8.8 unit=mL
